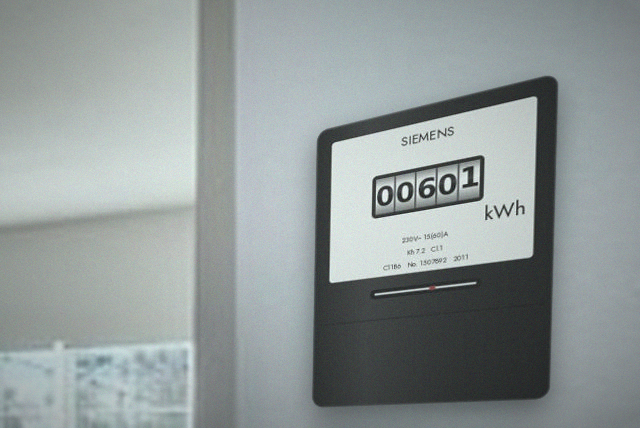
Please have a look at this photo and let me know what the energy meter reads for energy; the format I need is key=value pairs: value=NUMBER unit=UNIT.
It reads value=601 unit=kWh
